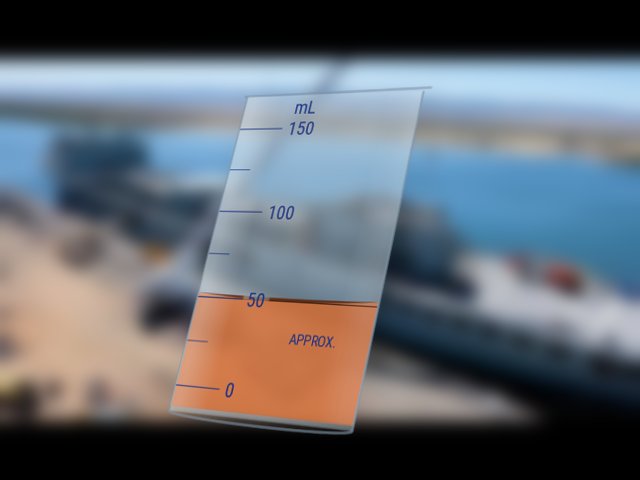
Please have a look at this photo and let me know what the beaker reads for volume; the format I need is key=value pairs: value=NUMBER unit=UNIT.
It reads value=50 unit=mL
